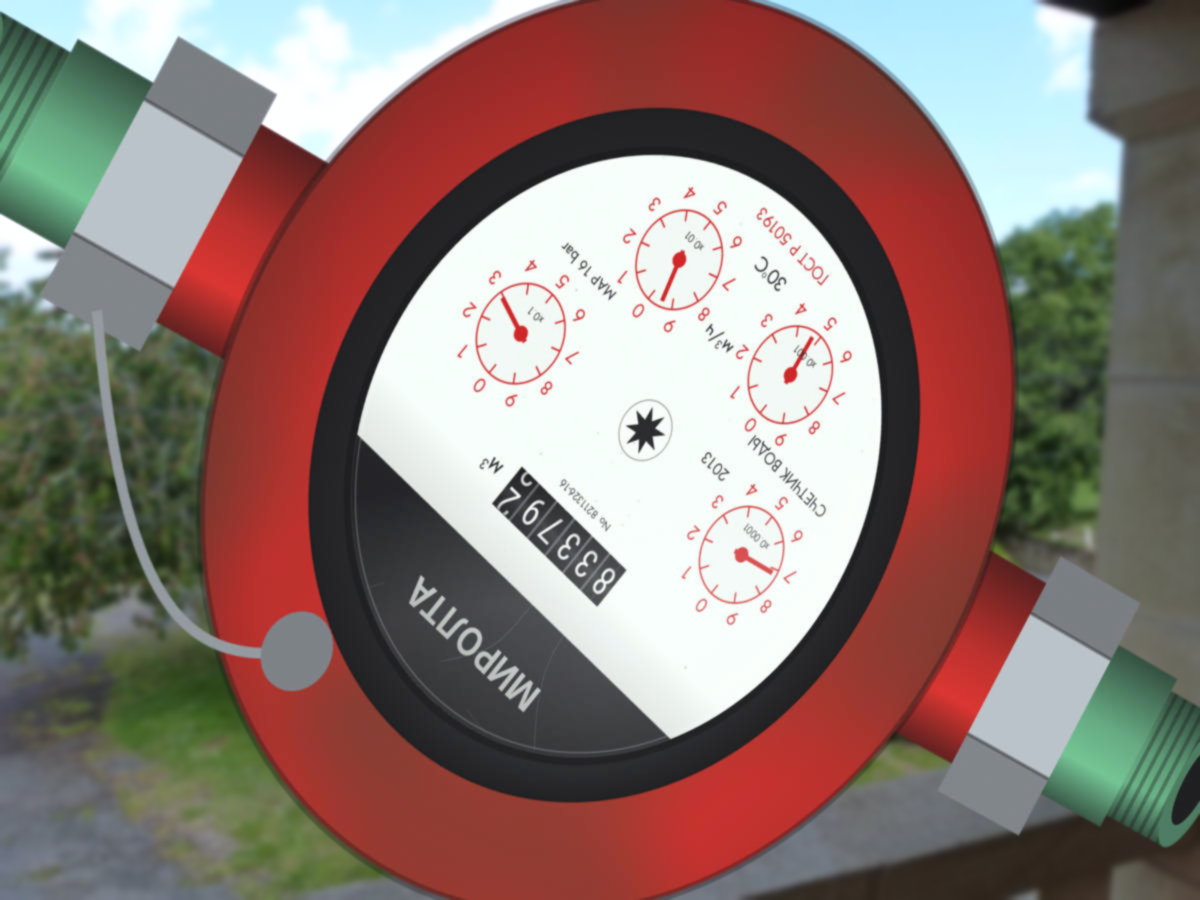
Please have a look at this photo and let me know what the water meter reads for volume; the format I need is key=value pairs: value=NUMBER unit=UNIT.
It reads value=833792.2947 unit=m³
